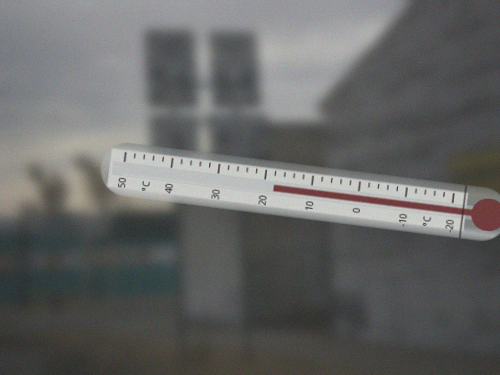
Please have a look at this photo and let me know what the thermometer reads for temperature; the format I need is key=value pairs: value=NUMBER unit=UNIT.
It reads value=18 unit=°C
